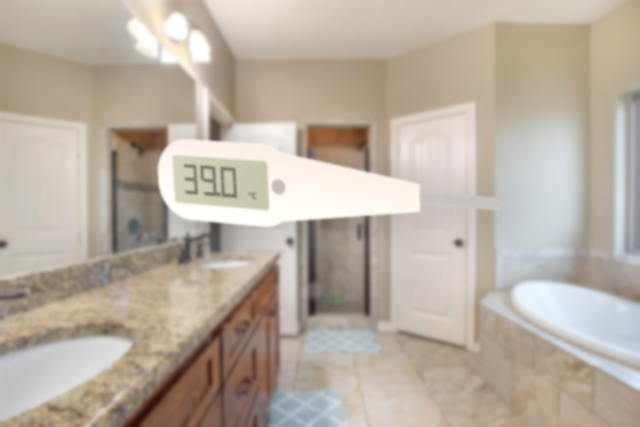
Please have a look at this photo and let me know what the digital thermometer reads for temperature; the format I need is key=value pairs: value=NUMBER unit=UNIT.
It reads value=39.0 unit=°C
